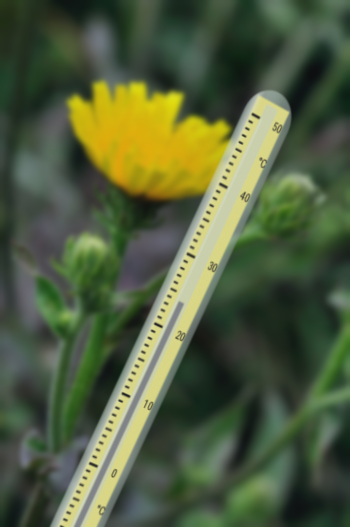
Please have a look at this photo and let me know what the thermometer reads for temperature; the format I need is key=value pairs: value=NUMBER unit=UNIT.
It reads value=24 unit=°C
